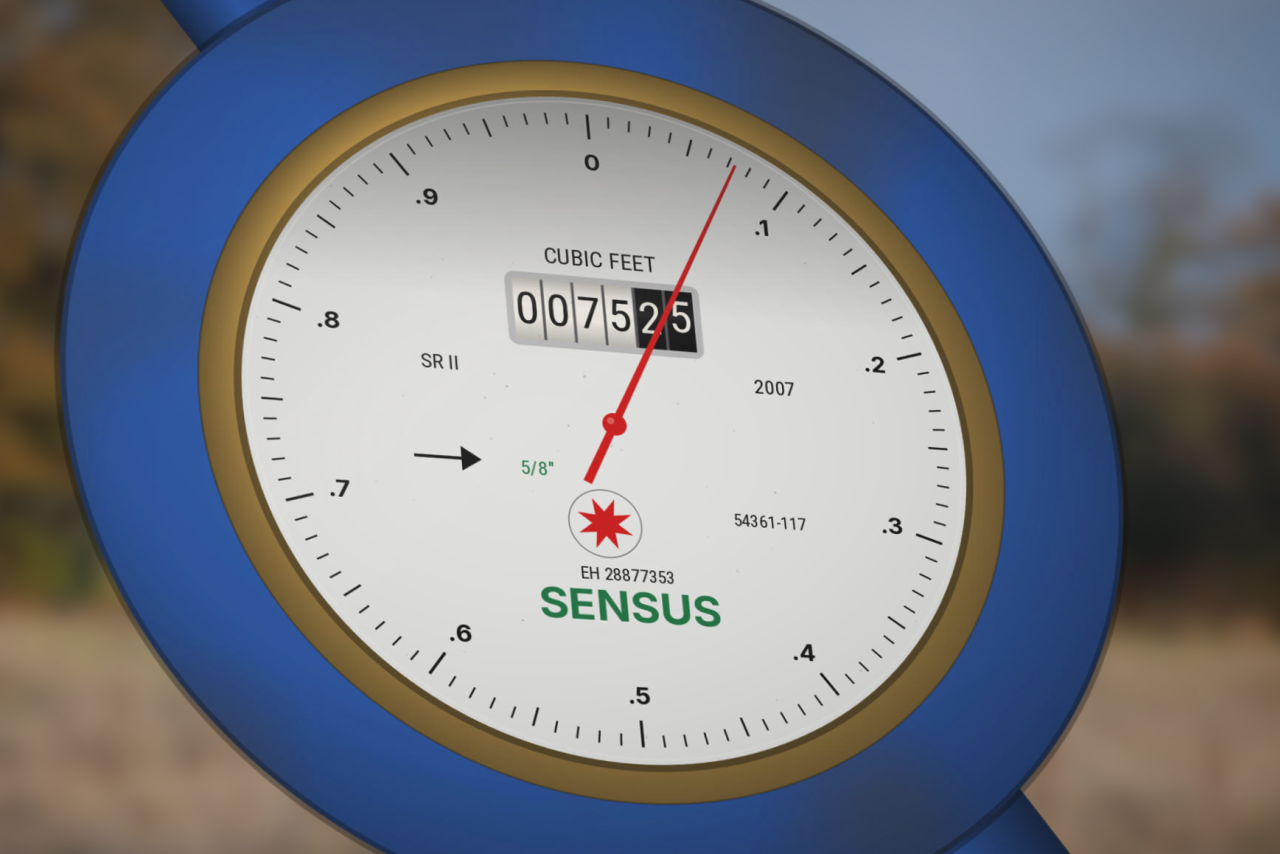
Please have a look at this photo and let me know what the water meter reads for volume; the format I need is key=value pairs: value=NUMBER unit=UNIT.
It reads value=7525.07 unit=ft³
